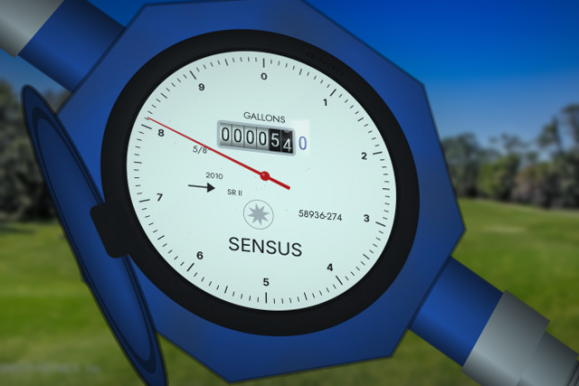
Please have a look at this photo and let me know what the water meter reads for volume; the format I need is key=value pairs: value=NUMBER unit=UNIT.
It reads value=538.1 unit=gal
